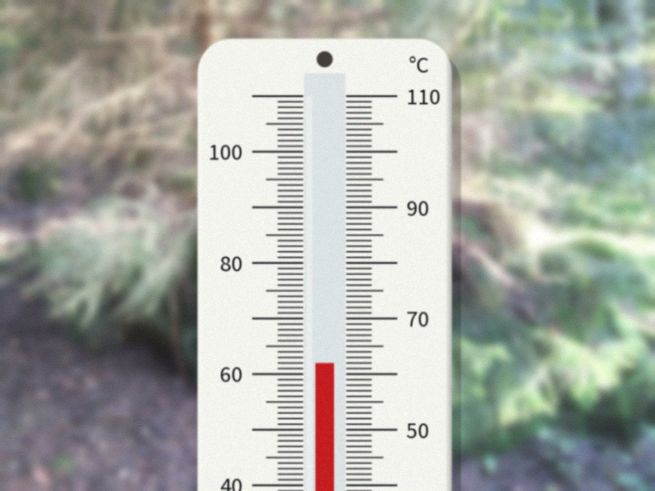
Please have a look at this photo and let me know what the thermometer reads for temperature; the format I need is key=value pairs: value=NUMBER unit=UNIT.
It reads value=62 unit=°C
